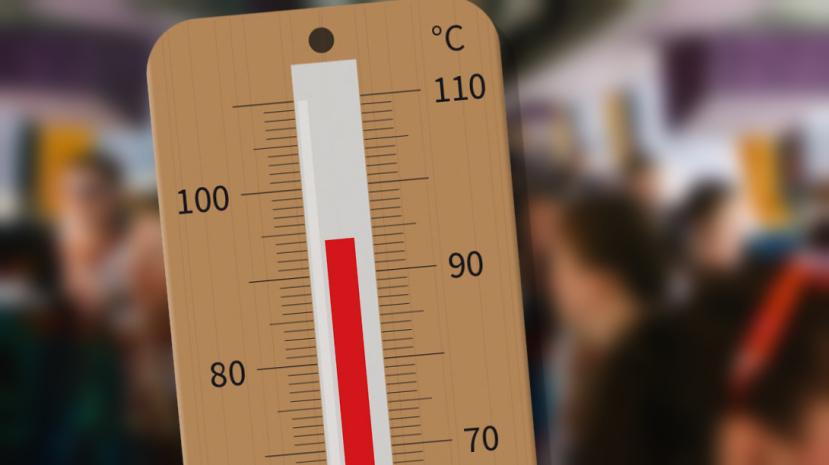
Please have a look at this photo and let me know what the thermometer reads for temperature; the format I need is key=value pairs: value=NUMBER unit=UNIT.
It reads value=94 unit=°C
